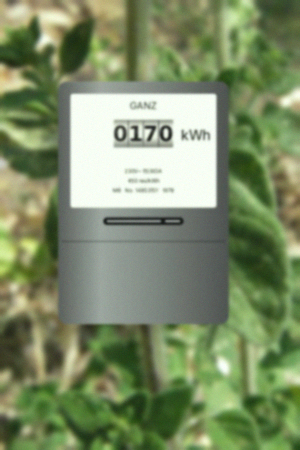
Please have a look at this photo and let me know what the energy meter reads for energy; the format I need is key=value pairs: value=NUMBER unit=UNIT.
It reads value=170 unit=kWh
